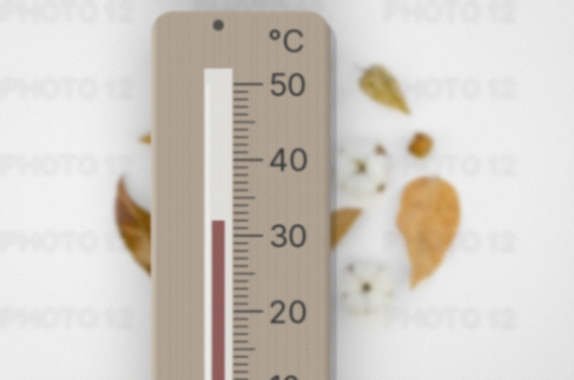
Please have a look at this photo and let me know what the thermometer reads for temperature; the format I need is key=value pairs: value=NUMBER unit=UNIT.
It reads value=32 unit=°C
